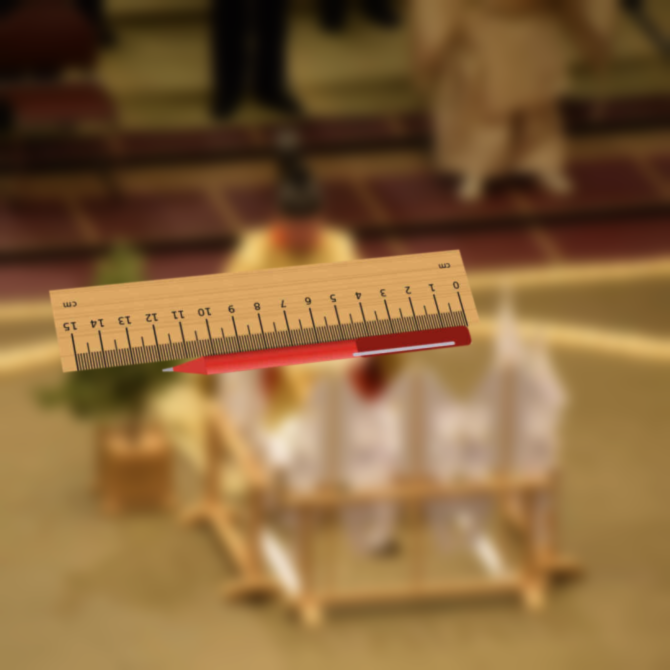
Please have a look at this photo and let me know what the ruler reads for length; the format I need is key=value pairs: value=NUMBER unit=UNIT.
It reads value=12 unit=cm
